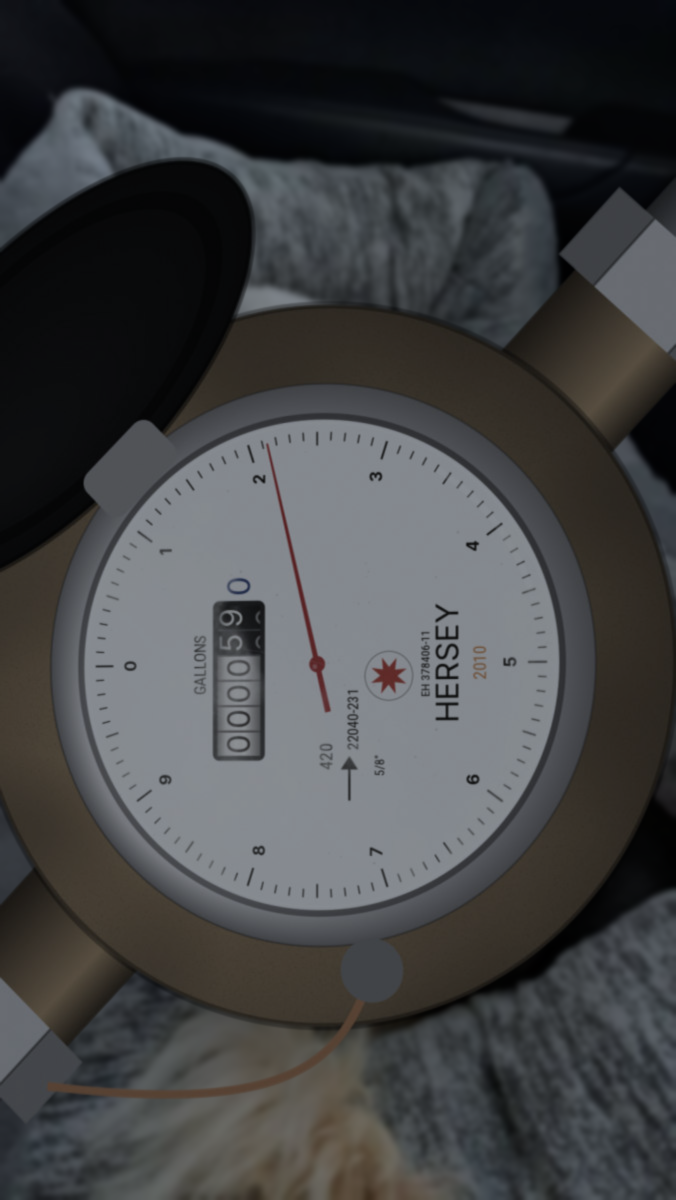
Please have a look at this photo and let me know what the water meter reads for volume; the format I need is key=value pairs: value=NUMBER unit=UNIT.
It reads value=592.1 unit=gal
